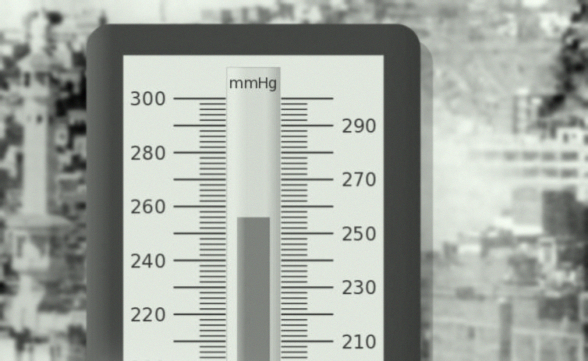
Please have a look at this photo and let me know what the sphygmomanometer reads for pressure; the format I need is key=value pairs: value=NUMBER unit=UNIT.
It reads value=256 unit=mmHg
